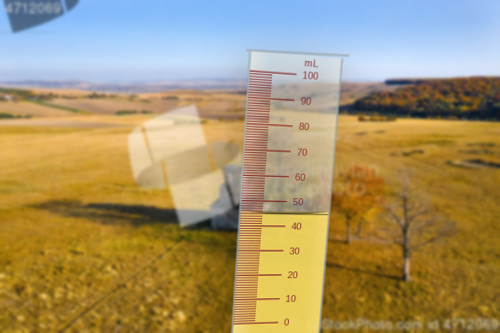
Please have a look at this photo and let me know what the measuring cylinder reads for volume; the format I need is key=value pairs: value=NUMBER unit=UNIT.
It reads value=45 unit=mL
